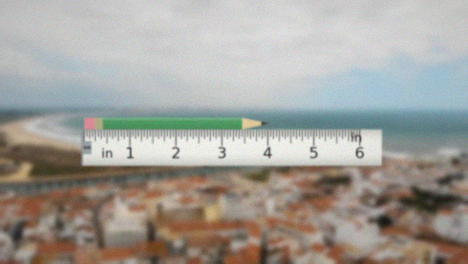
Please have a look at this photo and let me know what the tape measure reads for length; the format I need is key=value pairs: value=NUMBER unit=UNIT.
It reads value=4 unit=in
